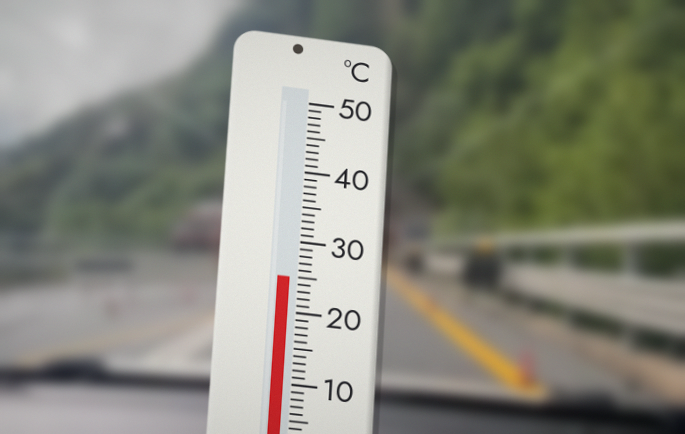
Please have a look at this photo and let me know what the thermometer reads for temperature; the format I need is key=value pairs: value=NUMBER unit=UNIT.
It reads value=25 unit=°C
